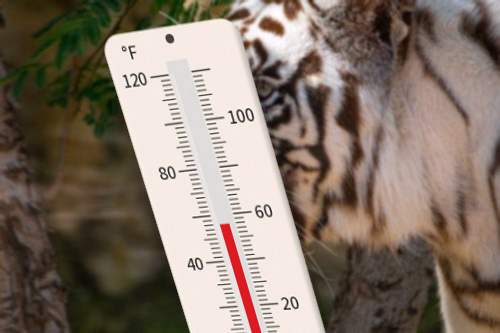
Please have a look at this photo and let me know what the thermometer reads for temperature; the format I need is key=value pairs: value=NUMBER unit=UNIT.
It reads value=56 unit=°F
